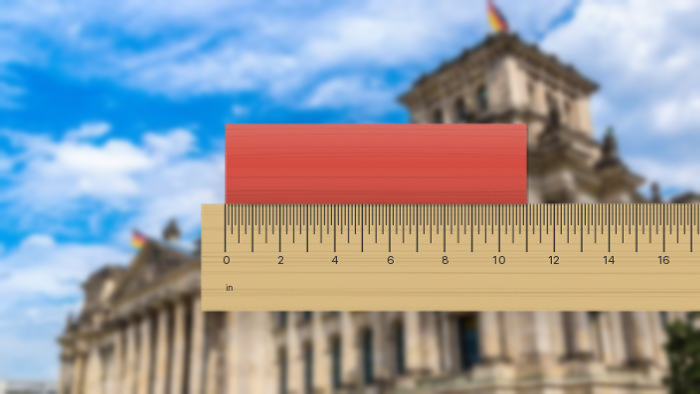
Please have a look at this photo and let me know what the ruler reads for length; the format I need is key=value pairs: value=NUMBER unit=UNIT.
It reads value=11 unit=in
